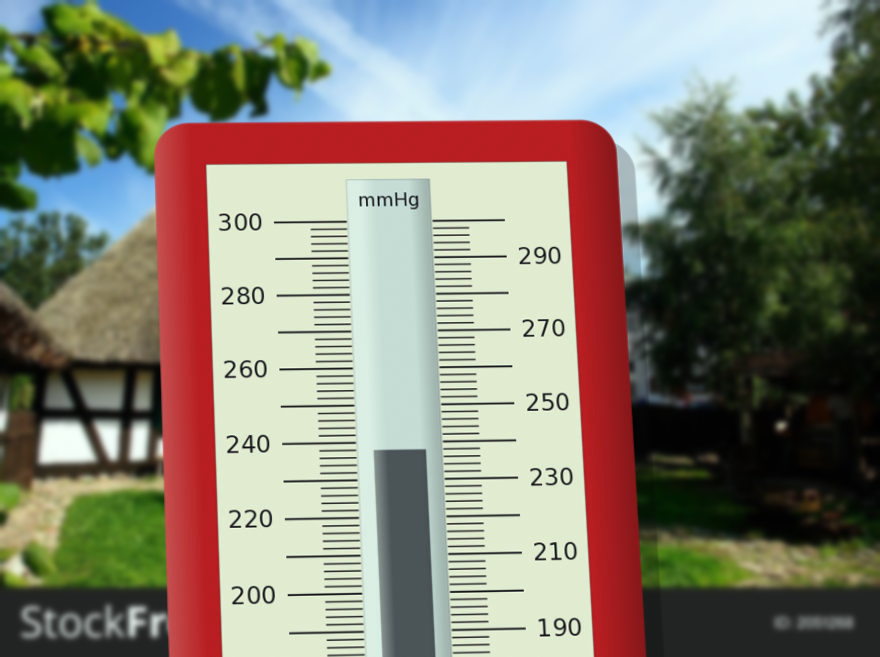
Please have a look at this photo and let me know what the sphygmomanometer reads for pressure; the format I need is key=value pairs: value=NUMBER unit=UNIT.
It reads value=238 unit=mmHg
